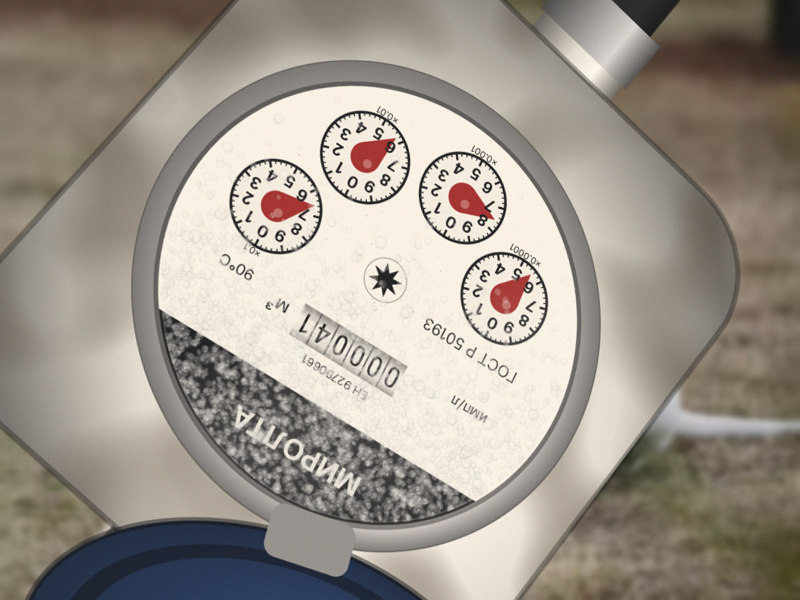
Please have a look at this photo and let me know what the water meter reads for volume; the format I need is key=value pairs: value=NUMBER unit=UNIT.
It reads value=41.6575 unit=m³
